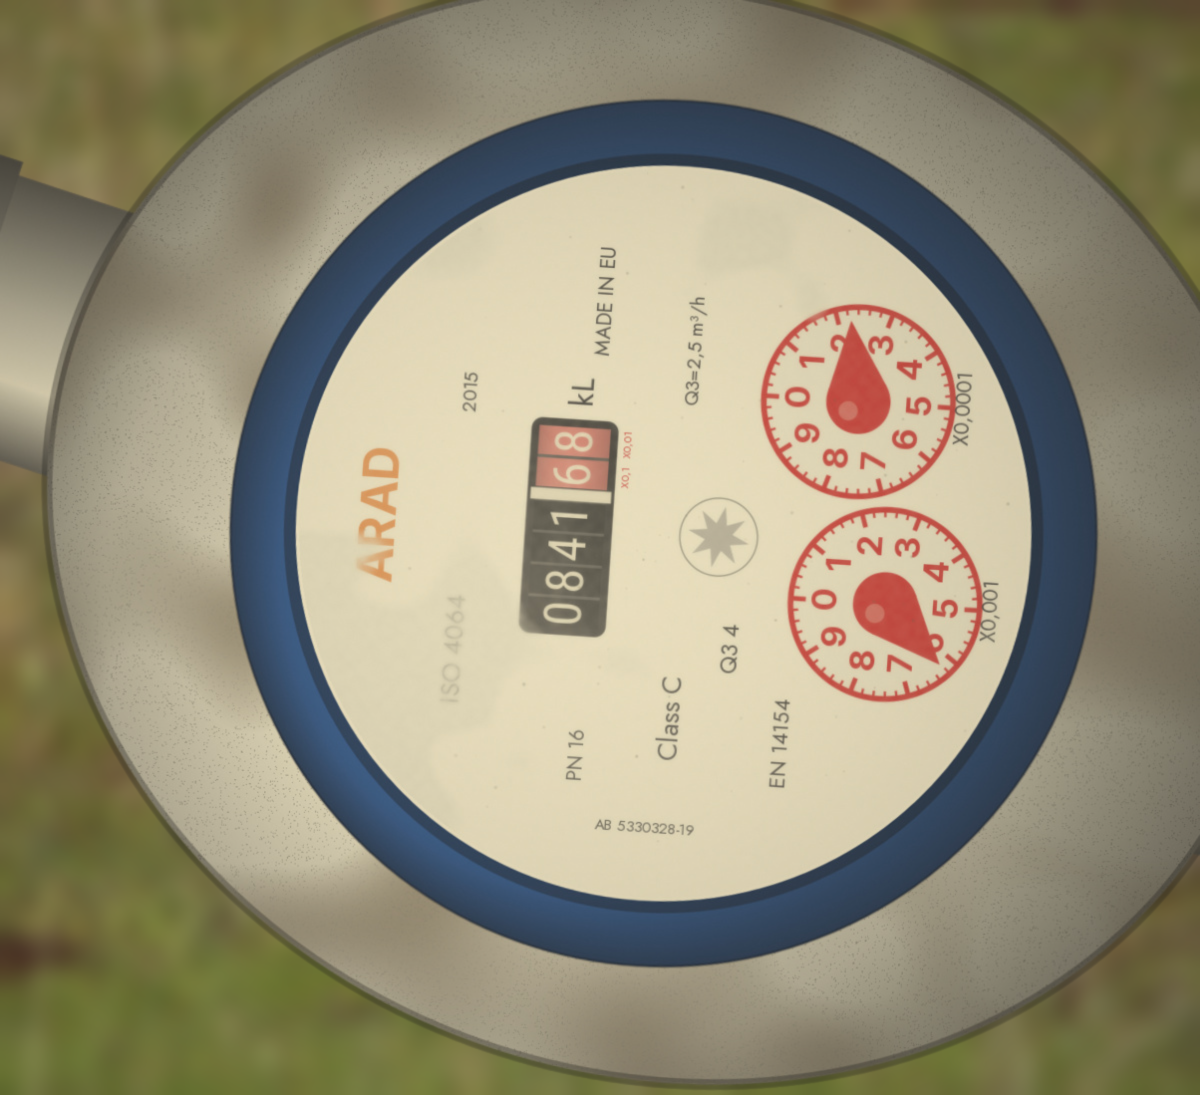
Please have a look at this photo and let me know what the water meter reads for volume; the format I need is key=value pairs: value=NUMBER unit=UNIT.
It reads value=841.6862 unit=kL
